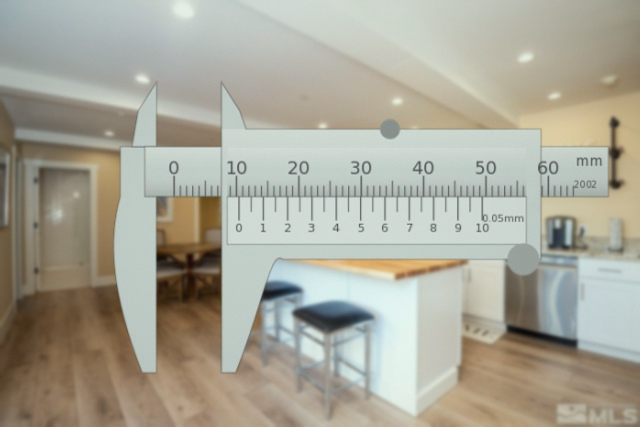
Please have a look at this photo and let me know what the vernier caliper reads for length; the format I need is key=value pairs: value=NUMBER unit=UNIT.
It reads value=10.4 unit=mm
